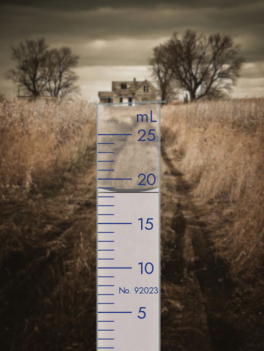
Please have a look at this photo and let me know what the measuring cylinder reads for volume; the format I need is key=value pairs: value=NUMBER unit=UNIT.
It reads value=18.5 unit=mL
